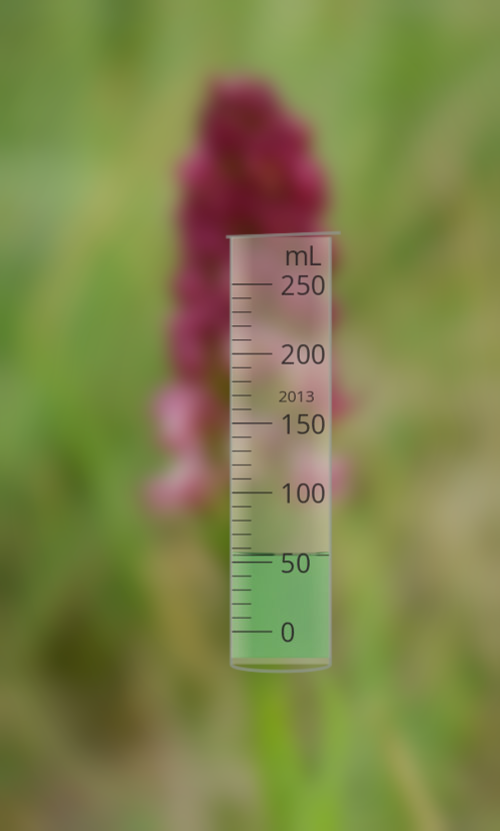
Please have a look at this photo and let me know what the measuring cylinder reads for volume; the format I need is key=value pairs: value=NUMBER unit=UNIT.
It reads value=55 unit=mL
